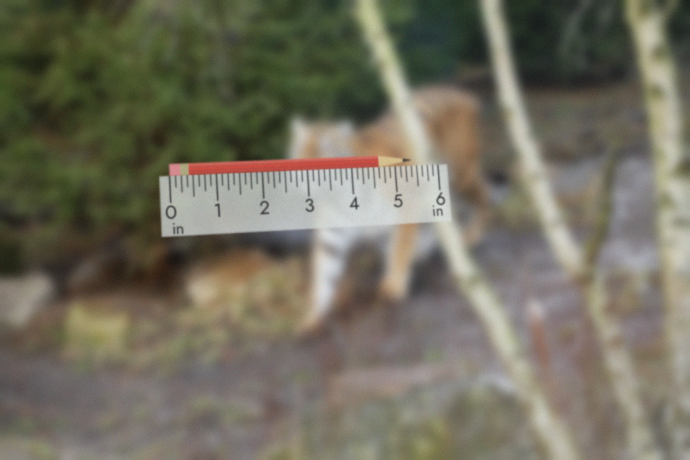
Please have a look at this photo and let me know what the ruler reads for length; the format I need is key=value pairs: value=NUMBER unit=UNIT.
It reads value=5.375 unit=in
